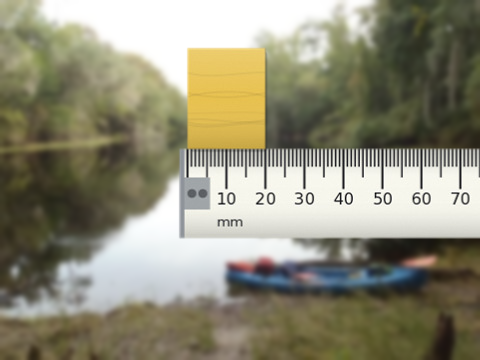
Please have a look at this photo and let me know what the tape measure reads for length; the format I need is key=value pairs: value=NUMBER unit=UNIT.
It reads value=20 unit=mm
